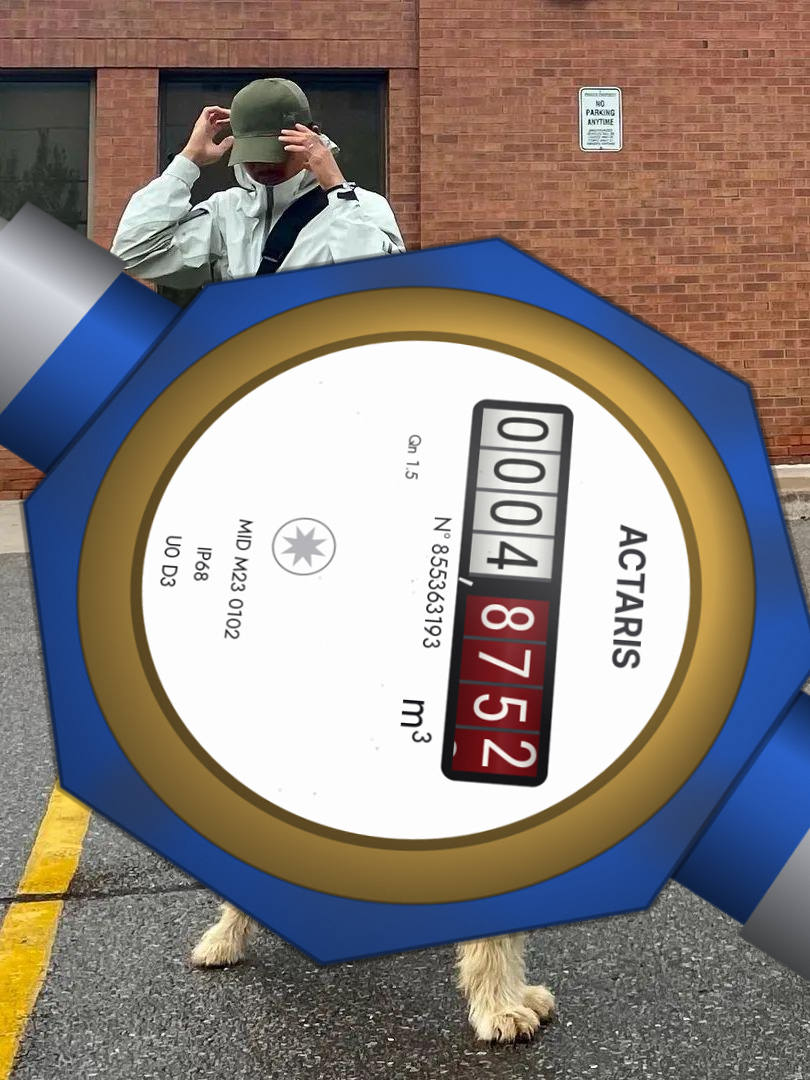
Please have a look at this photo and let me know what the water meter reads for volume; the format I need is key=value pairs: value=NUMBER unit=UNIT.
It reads value=4.8752 unit=m³
